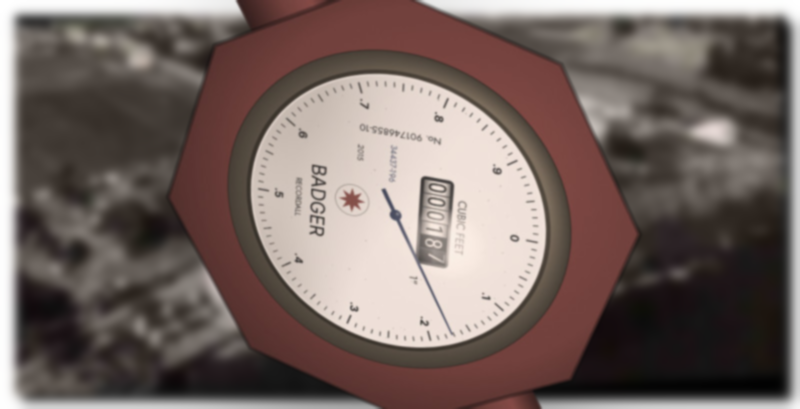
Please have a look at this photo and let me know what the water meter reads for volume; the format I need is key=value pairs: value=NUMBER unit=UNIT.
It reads value=187.17 unit=ft³
